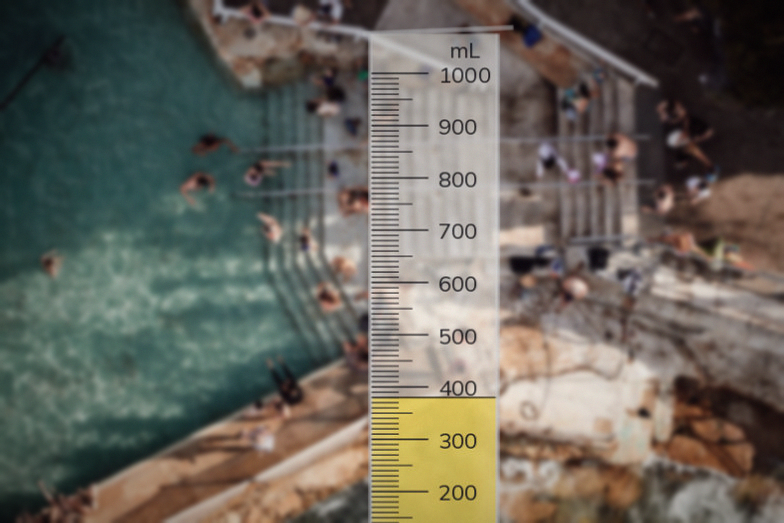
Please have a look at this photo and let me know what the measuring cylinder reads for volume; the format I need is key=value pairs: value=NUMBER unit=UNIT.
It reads value=380 unit=mL
